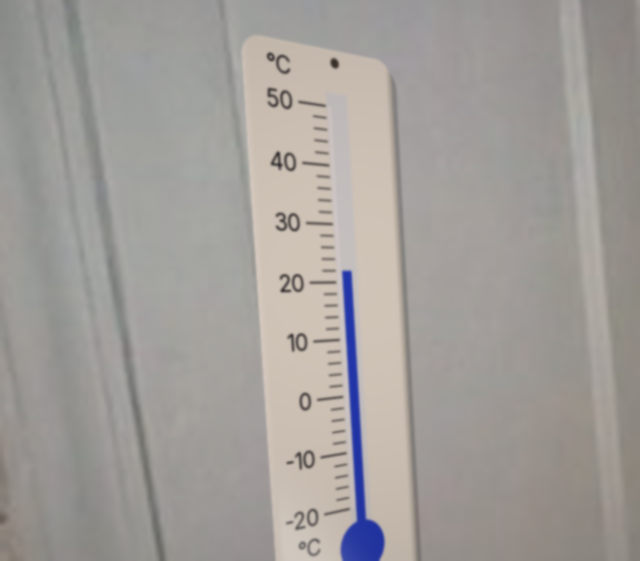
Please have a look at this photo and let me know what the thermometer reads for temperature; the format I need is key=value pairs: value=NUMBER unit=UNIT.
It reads value=22 unit=°C
